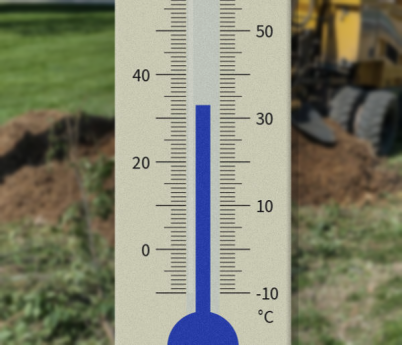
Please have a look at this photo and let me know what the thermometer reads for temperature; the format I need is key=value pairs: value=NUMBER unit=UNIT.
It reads value=33 unit=°C
